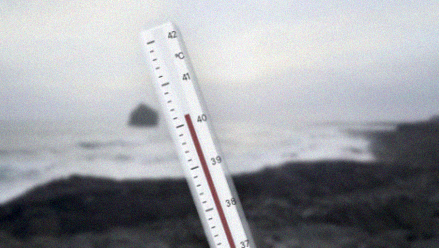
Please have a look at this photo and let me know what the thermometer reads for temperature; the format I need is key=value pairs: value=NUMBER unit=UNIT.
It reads value=40.2 unit=°C
